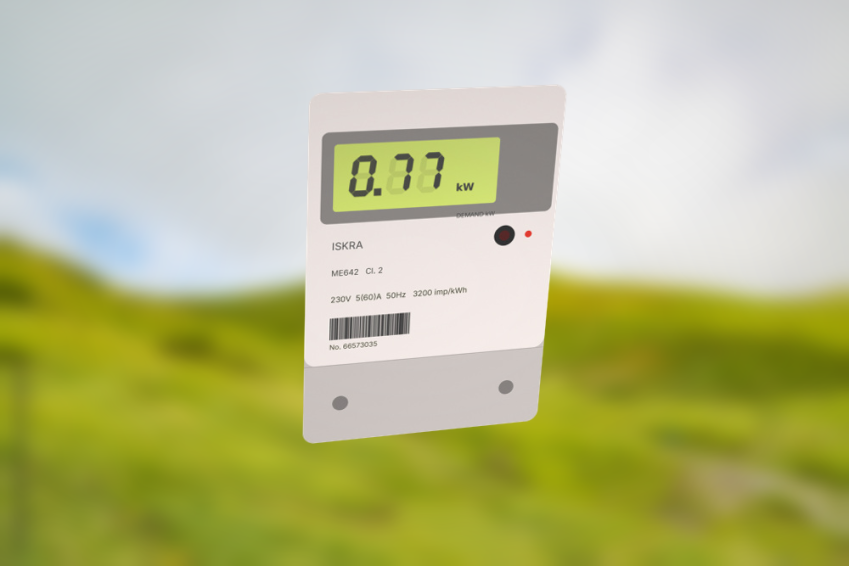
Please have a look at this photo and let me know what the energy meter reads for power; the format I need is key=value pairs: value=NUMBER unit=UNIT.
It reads value=0.77 unit=kW
